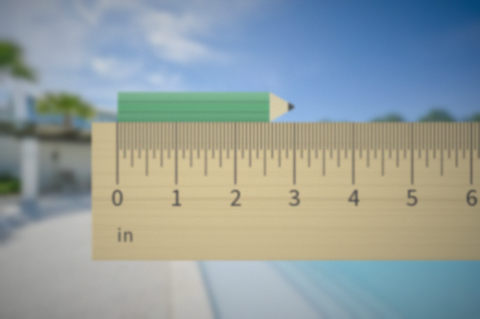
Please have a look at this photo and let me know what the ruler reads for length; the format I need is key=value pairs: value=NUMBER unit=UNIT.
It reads value=3 unit=in
